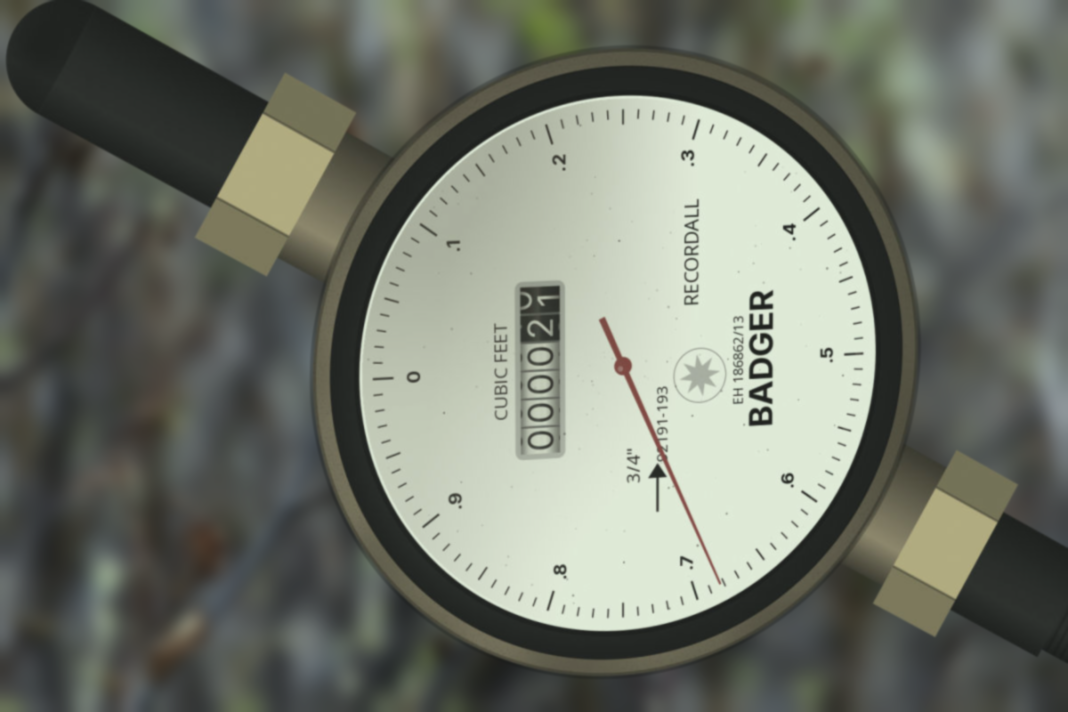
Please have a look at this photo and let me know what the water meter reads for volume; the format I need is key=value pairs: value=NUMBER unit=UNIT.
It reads value=20.68 unit=ft³
